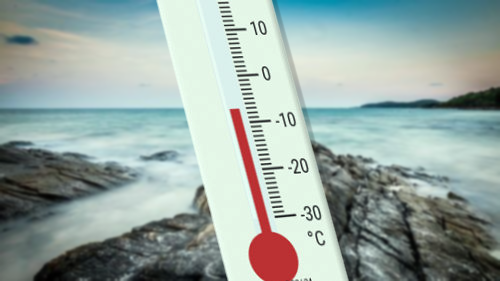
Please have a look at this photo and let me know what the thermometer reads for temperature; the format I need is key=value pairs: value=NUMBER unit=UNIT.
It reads value=-7 unit=°C
